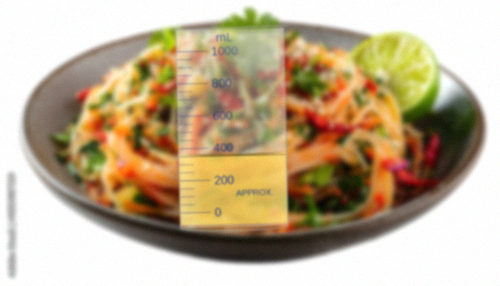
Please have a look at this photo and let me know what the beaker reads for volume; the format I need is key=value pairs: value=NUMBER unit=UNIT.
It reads value=350 unit=mL
